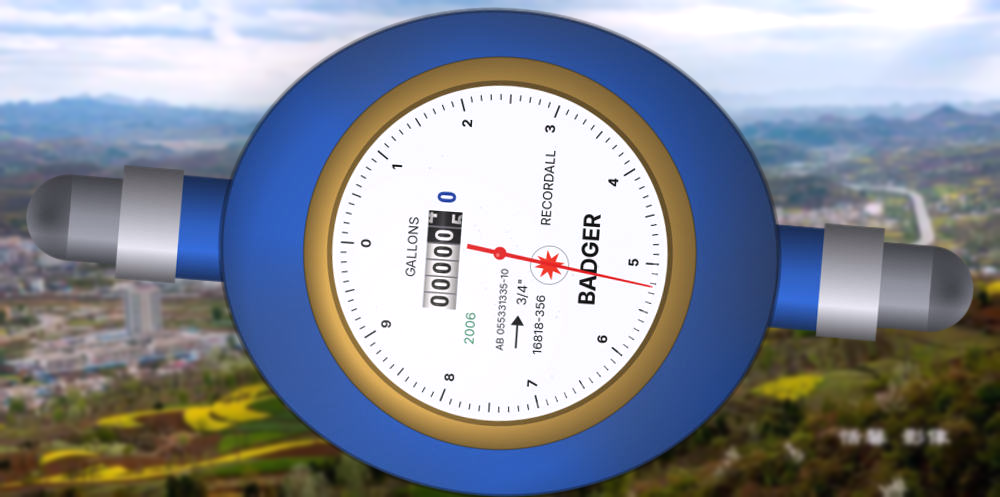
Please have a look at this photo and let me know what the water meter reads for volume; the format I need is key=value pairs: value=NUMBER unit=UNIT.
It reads value=45.2 unit=gal
